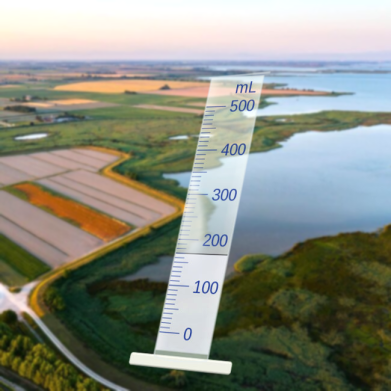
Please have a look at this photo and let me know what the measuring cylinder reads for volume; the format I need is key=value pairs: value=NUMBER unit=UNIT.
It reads value=170 unit=mL
